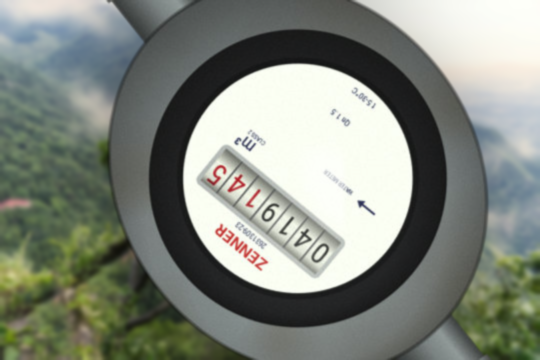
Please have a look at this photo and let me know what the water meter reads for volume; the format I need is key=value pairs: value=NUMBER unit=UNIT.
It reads value=419.145 unit=m³
